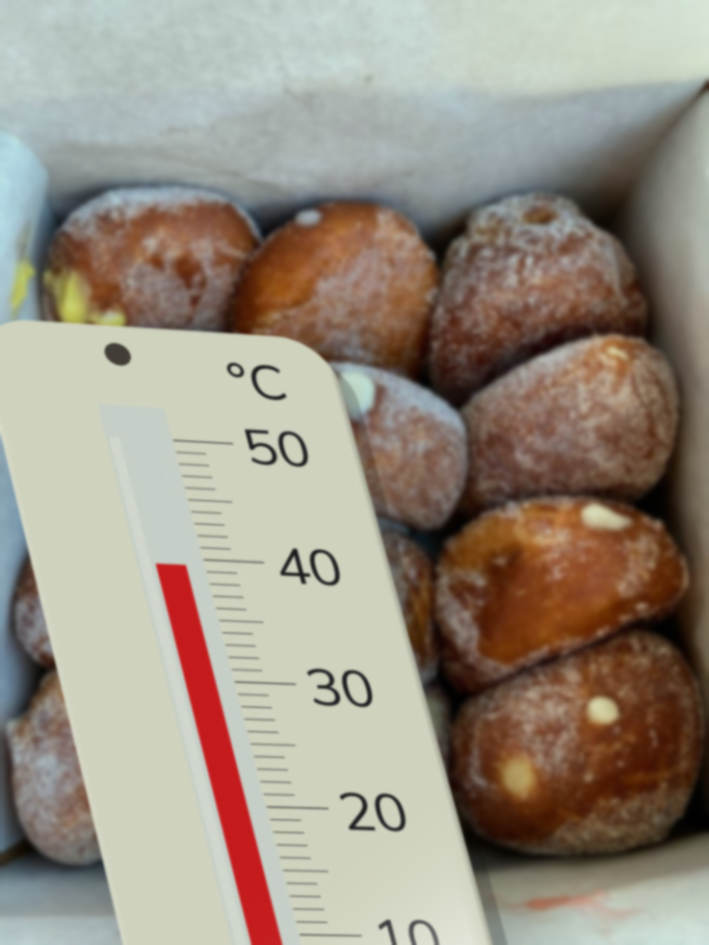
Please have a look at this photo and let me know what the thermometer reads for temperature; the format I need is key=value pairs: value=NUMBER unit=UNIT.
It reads value=39.5 unit=°C
